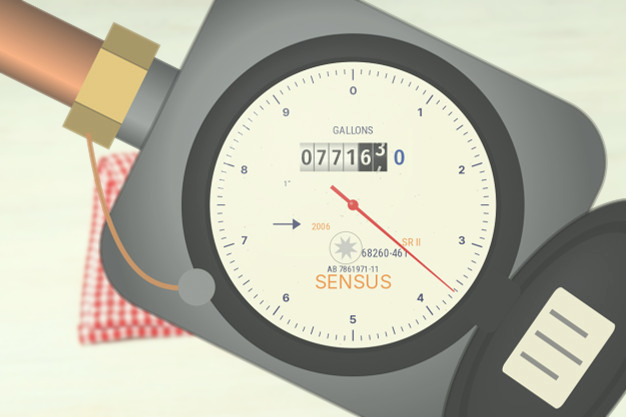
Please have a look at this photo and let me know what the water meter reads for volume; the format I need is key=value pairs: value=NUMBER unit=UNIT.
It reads value=771633.6 unit=gal
